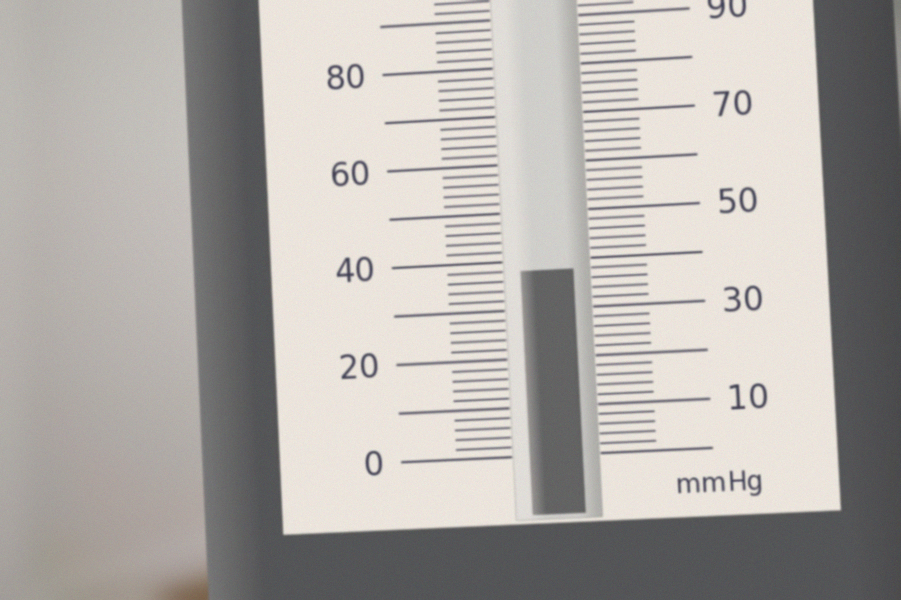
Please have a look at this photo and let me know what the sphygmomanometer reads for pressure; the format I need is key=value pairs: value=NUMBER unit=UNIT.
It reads value=38 unit=mmHg
